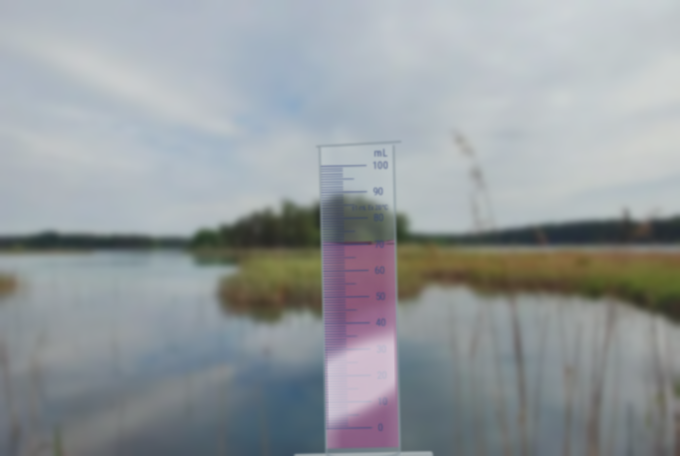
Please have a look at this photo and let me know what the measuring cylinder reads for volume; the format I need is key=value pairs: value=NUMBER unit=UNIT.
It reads value=70 unit=mL
